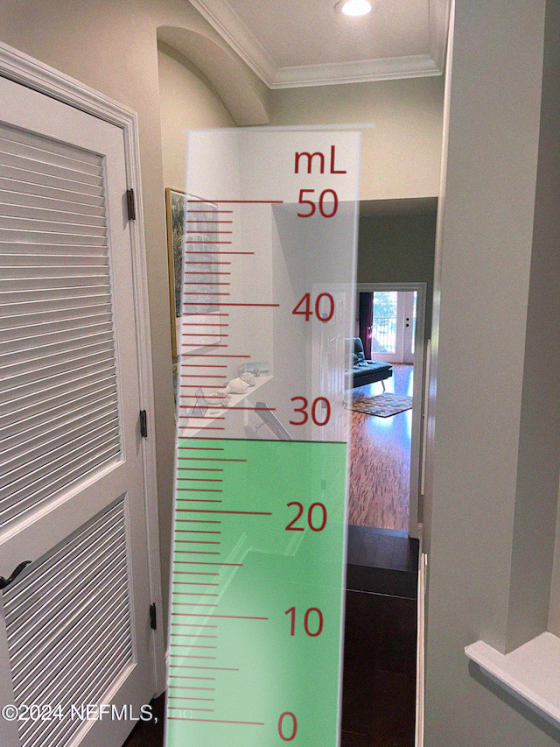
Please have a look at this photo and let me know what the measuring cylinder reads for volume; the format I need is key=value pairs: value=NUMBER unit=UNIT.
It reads value=27 unit=mL
